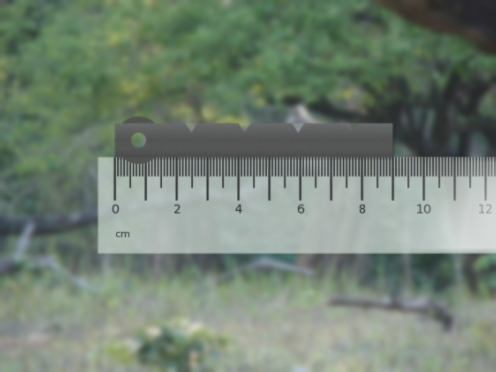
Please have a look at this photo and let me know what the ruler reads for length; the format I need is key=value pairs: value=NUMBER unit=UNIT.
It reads value=9 unit=cm
